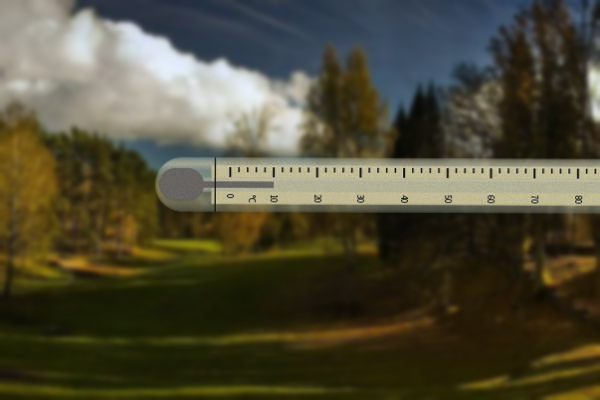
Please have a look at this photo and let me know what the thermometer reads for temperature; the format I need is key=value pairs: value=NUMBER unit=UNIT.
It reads value=10 unit=°C
